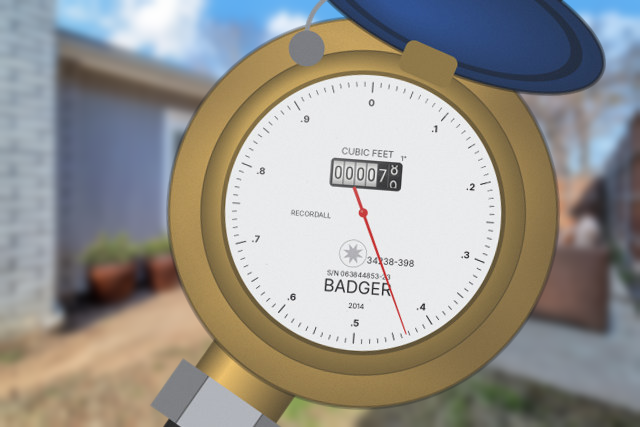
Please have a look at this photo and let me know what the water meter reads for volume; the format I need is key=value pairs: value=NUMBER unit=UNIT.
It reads value=78.43 unit=ft³
